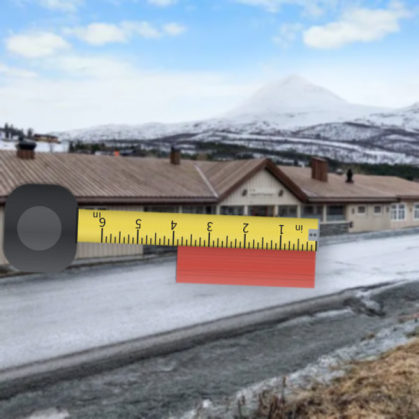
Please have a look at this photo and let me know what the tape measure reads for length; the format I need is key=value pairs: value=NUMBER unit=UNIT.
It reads value=3.875 unit=in
